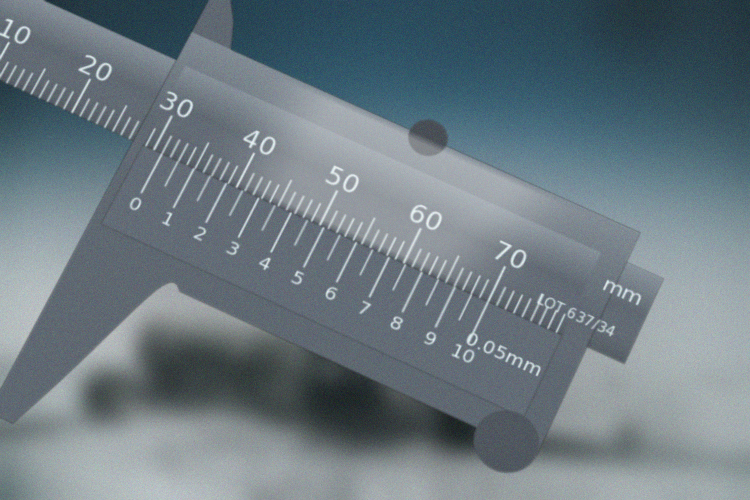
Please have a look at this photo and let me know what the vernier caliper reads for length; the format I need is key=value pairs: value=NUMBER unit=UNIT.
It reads value=31.0 unit=mm
